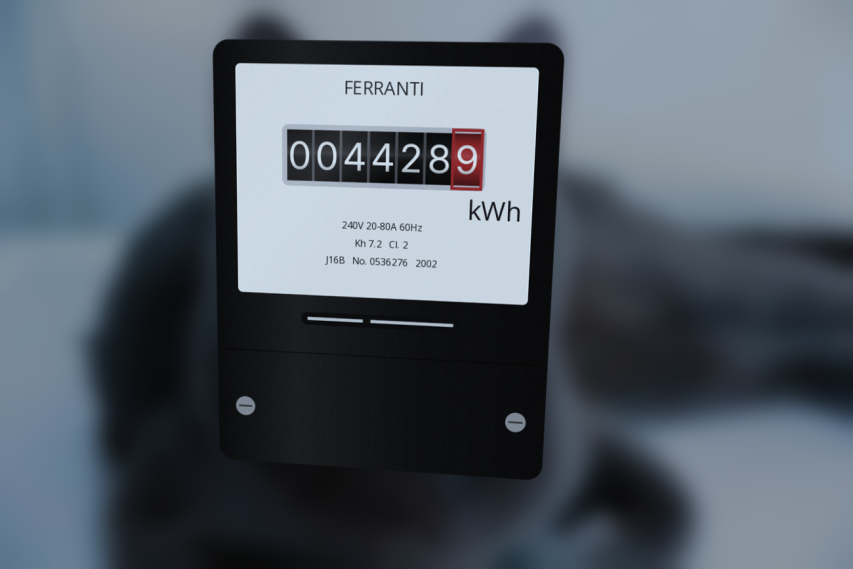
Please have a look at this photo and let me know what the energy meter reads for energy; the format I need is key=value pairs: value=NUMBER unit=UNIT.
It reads value=4428.9 unit=kWh
